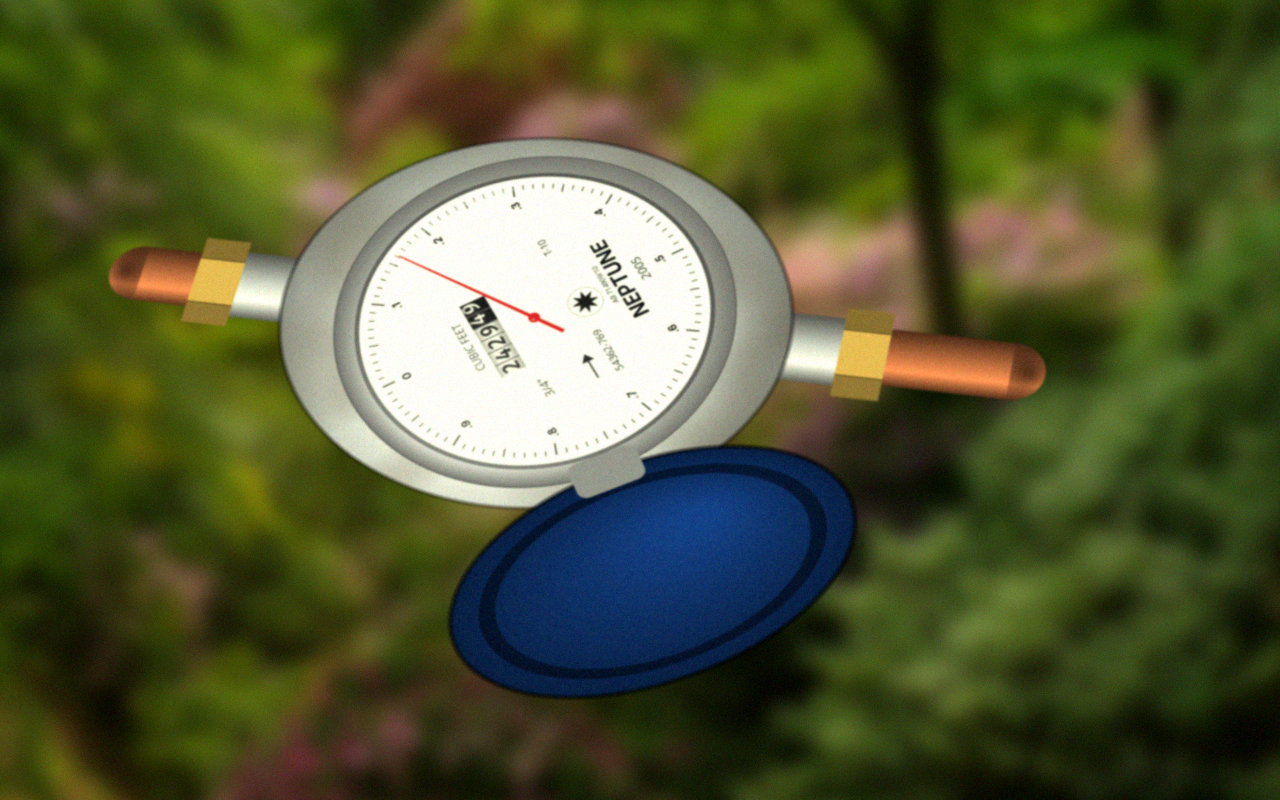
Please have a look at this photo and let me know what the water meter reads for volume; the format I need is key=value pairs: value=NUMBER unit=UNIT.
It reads value=242949.16 unit=ft³
